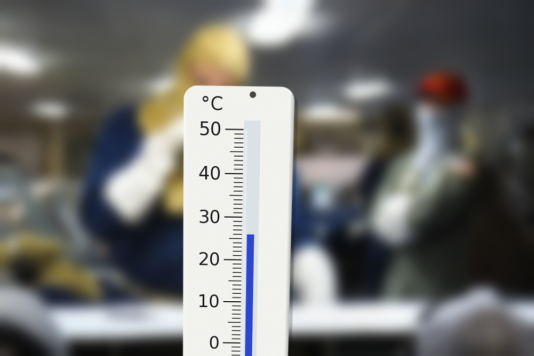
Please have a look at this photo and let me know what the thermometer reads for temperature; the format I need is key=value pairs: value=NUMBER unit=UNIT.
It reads value=26 unit=°C
